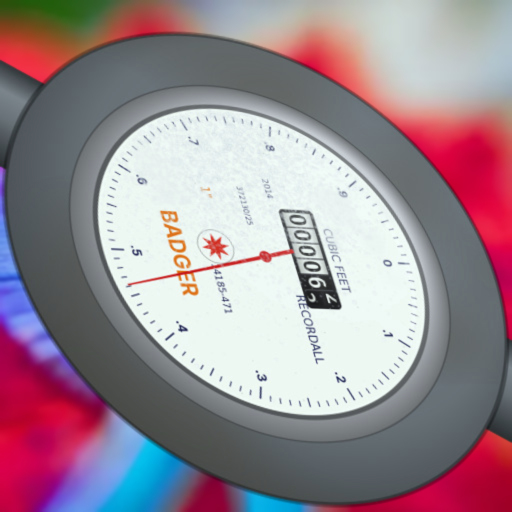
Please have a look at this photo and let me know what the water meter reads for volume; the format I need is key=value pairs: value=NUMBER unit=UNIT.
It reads value=62.46 unit=ft³
